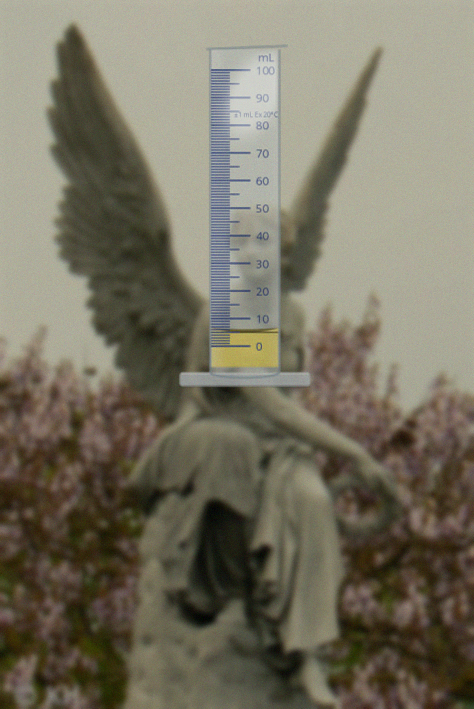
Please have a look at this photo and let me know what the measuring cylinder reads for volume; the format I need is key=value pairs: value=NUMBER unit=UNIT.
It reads value=5 unit=mL
